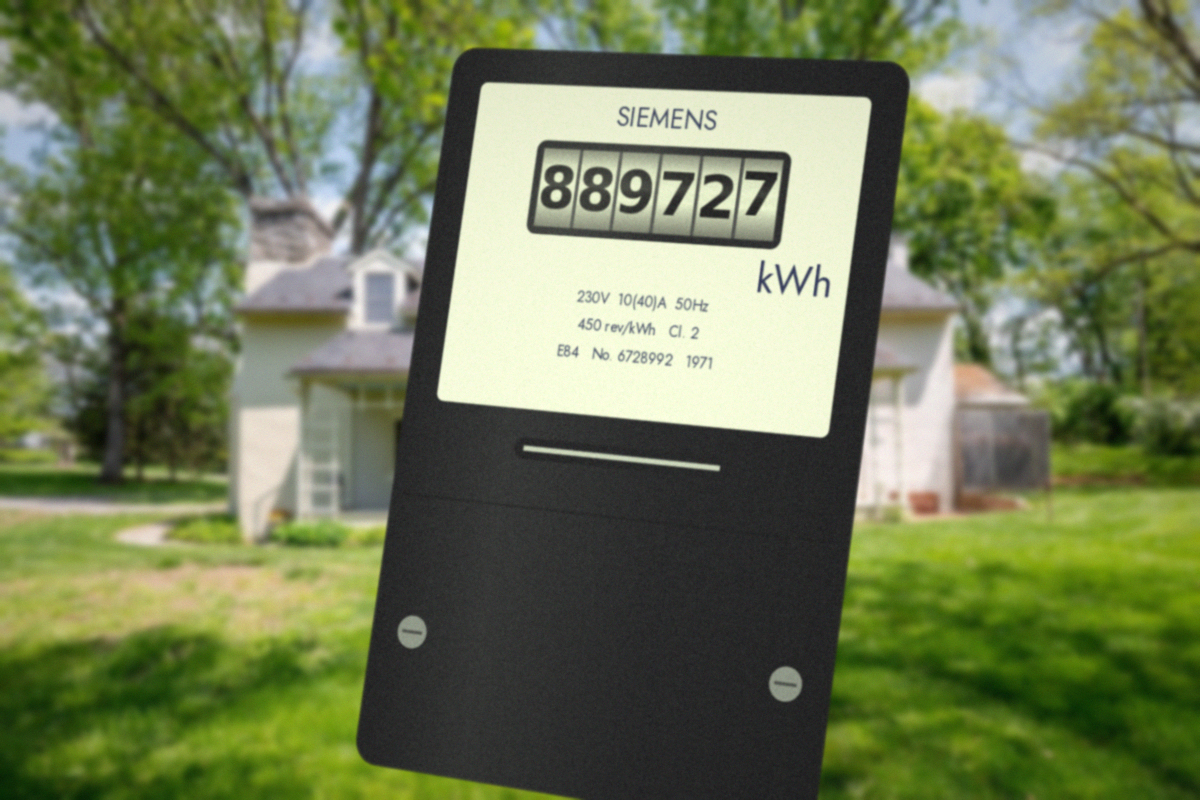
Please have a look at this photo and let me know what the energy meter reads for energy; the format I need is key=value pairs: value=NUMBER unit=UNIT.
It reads value=889727 unit=kWh
